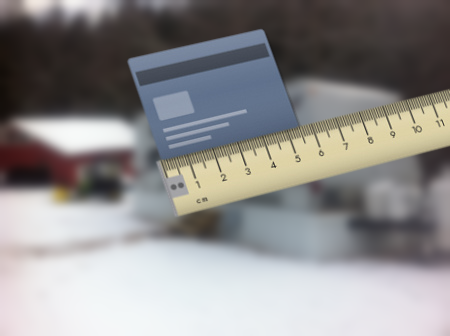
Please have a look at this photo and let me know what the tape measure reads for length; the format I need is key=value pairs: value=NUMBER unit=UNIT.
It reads value=5.5 unit=cm
